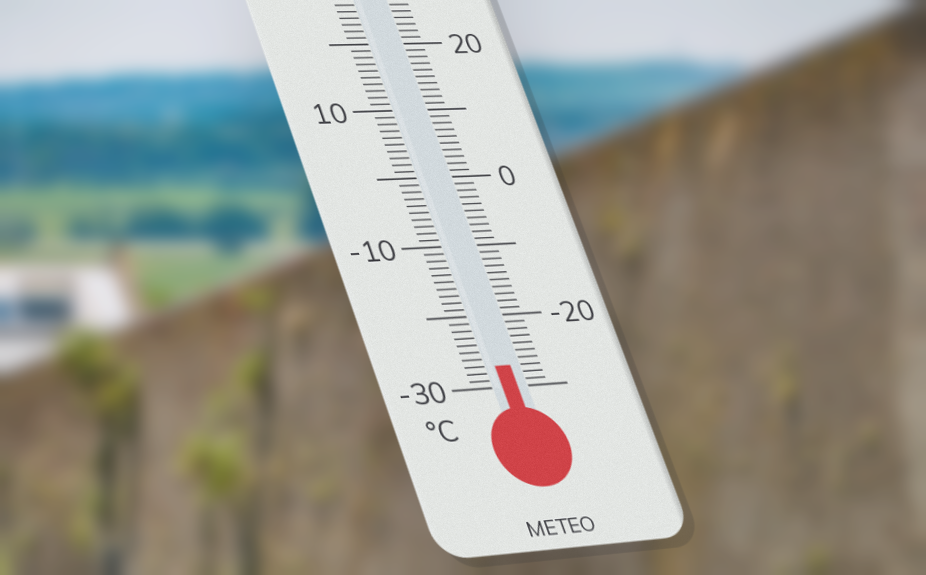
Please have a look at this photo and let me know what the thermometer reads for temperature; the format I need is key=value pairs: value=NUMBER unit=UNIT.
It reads value=-27 unit=°C
